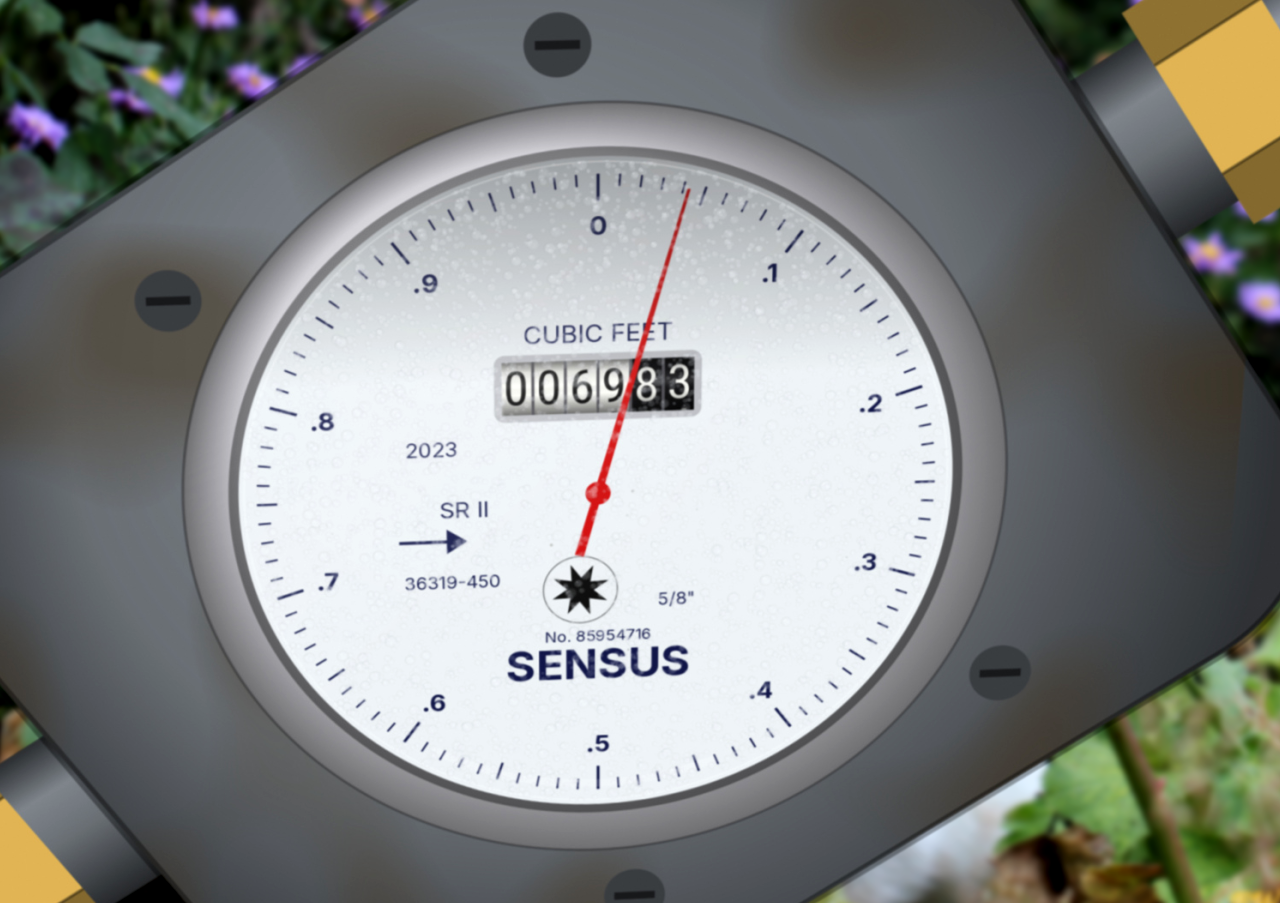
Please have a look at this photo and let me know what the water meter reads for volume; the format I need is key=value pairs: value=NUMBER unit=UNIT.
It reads value=6983.04 unit=ft³
